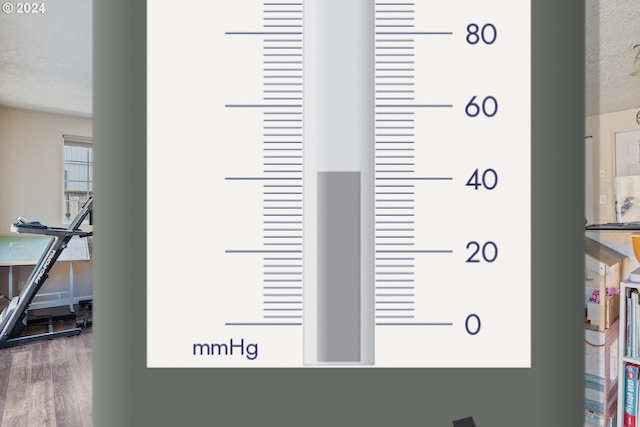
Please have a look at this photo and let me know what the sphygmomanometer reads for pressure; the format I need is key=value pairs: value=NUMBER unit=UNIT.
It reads value=42 unit=mmHg
